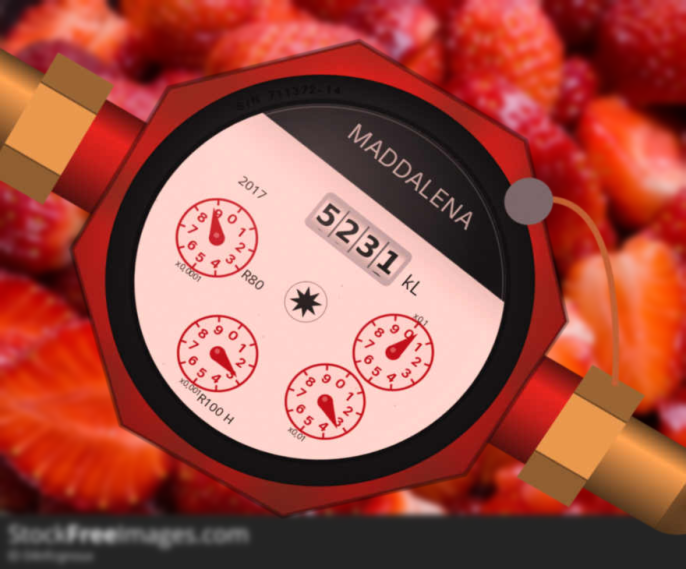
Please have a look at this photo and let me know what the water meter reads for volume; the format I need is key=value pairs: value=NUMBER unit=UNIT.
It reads value=5231.0328 unit=kL
